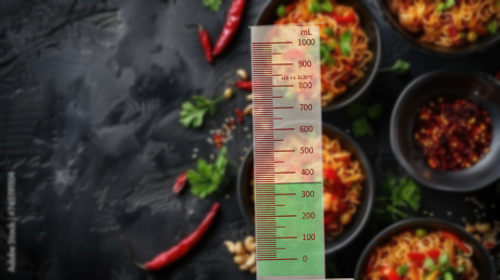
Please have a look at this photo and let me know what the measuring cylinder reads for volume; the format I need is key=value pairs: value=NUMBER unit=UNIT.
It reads value=350 unit=mL
